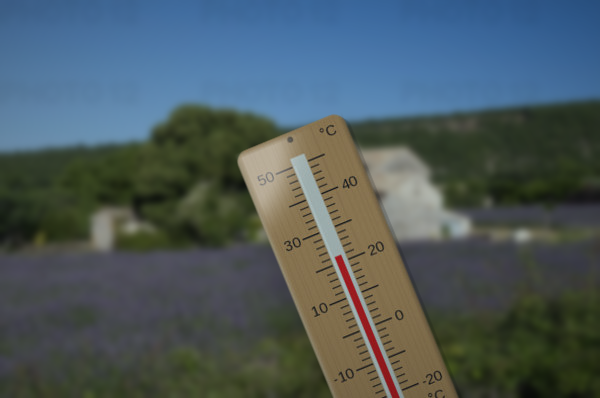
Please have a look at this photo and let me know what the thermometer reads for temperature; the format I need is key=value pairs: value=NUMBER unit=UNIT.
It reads value=22 unit=°C
